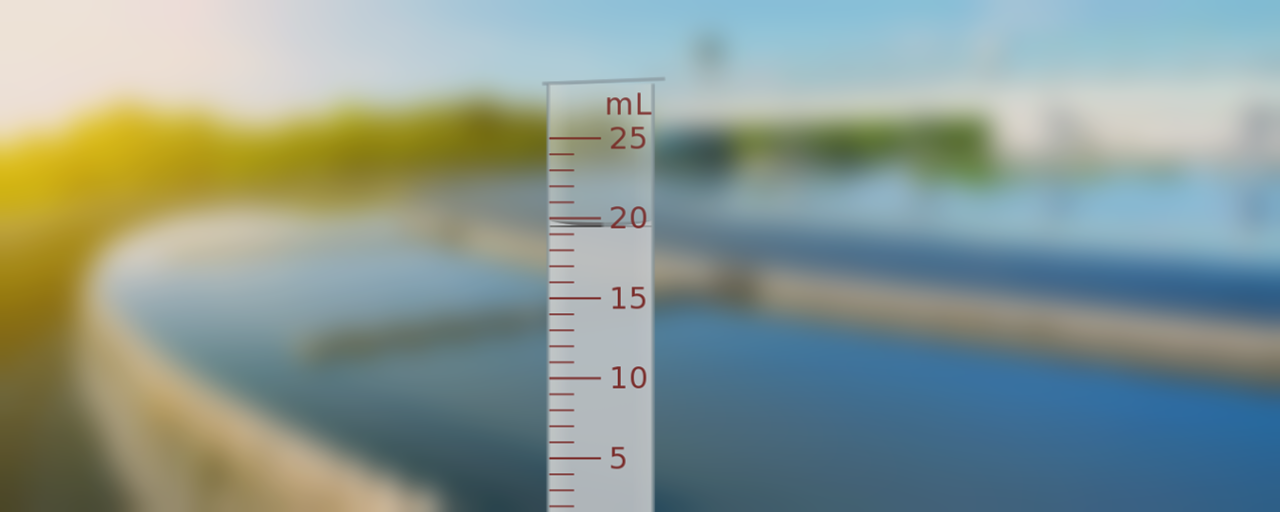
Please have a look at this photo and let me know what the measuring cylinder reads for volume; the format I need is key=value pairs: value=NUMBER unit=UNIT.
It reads value=19.5 unit=mL
